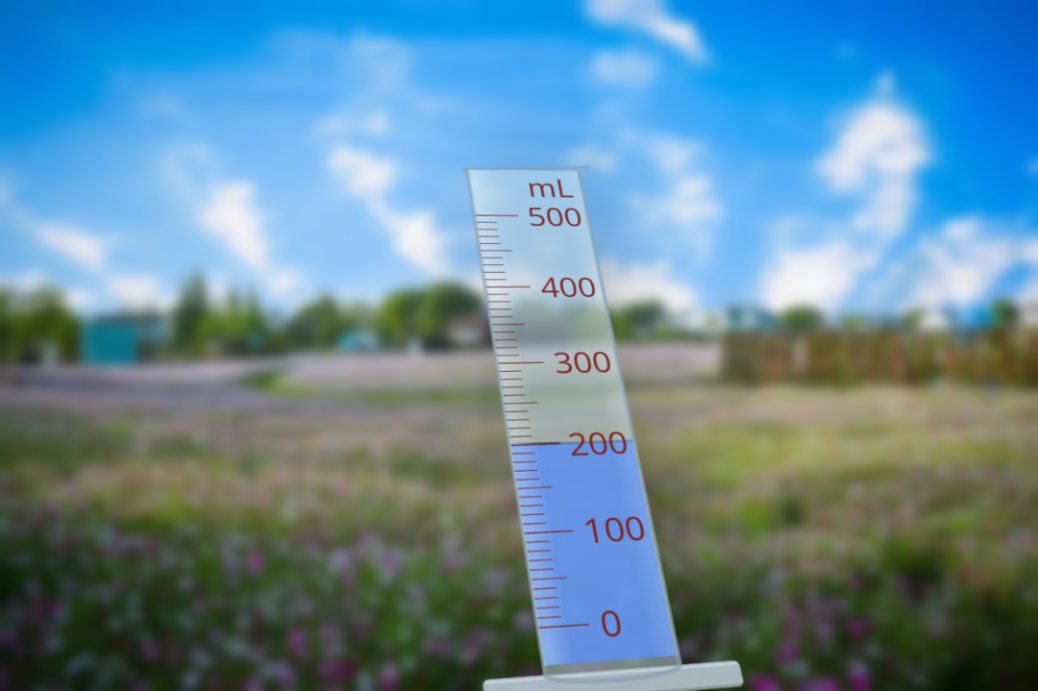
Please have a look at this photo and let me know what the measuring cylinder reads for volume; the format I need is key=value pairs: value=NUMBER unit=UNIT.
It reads value=200 unit=mL
